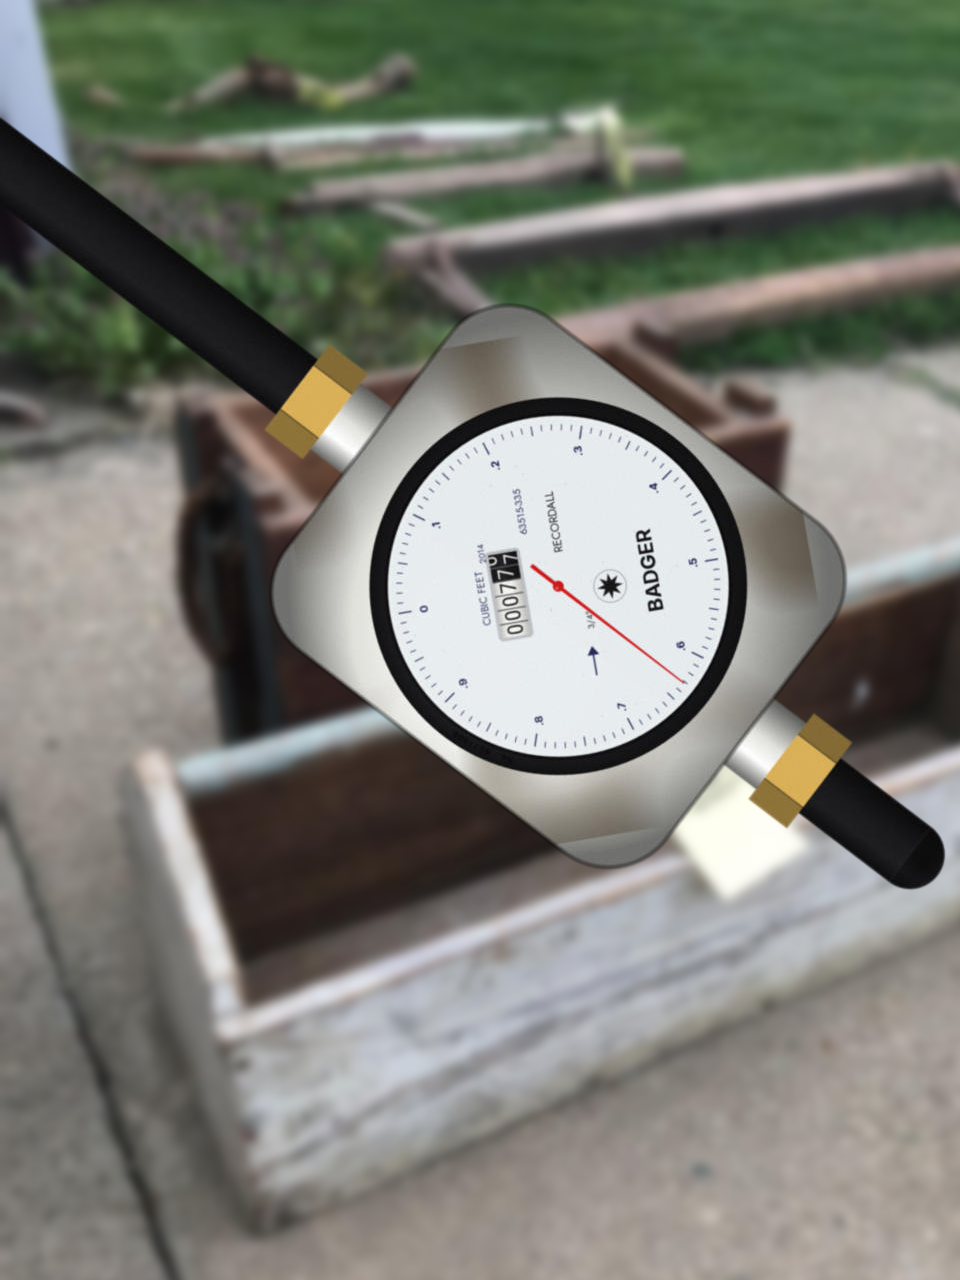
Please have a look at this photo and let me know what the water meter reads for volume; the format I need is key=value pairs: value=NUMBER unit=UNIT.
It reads value=776.63 unit=ft³
